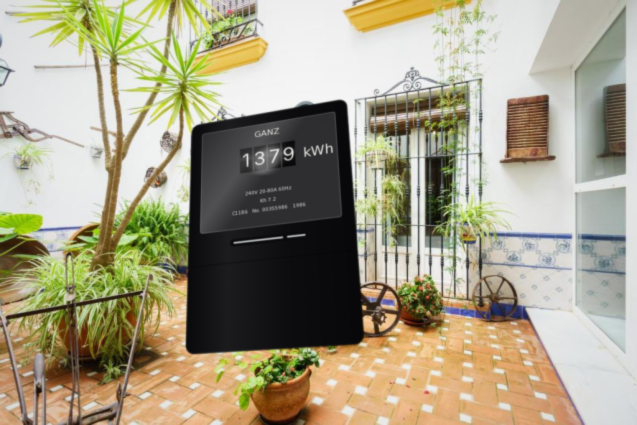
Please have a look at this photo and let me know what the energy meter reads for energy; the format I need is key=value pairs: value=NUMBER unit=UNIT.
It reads value=1379 unit=kWh
